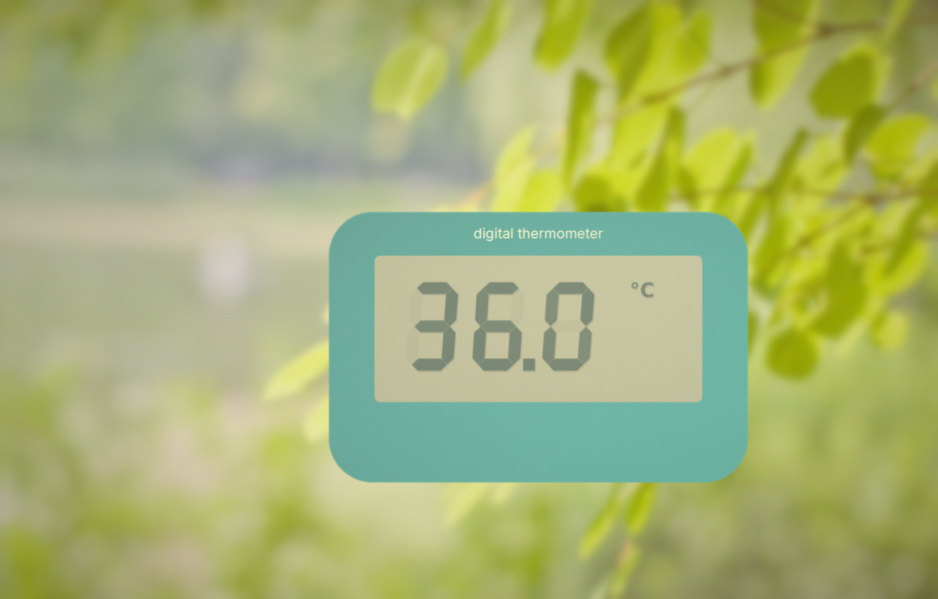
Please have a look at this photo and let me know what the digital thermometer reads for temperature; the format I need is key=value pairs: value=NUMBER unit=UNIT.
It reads value=36.0 unit=°C
